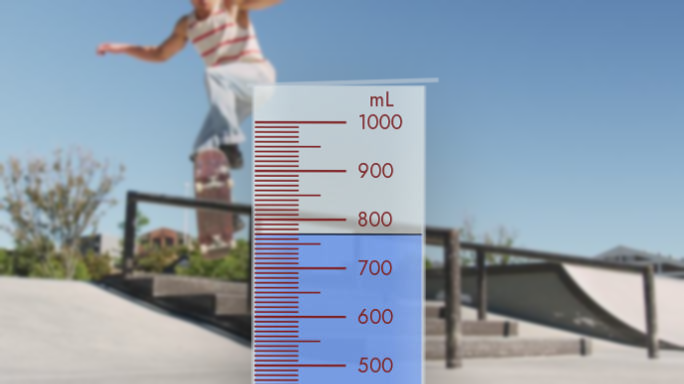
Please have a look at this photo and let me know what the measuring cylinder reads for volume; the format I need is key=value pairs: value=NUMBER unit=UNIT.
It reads value=770 unit=mL
